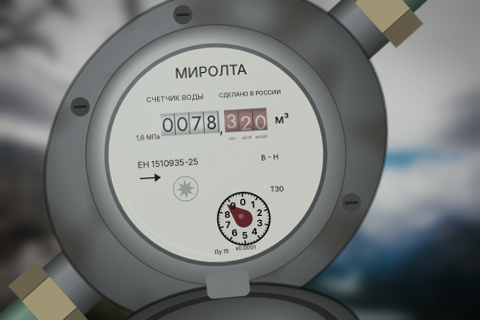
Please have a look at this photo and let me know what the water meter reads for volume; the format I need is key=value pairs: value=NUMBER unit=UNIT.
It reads value=78.3198 unit=m³
